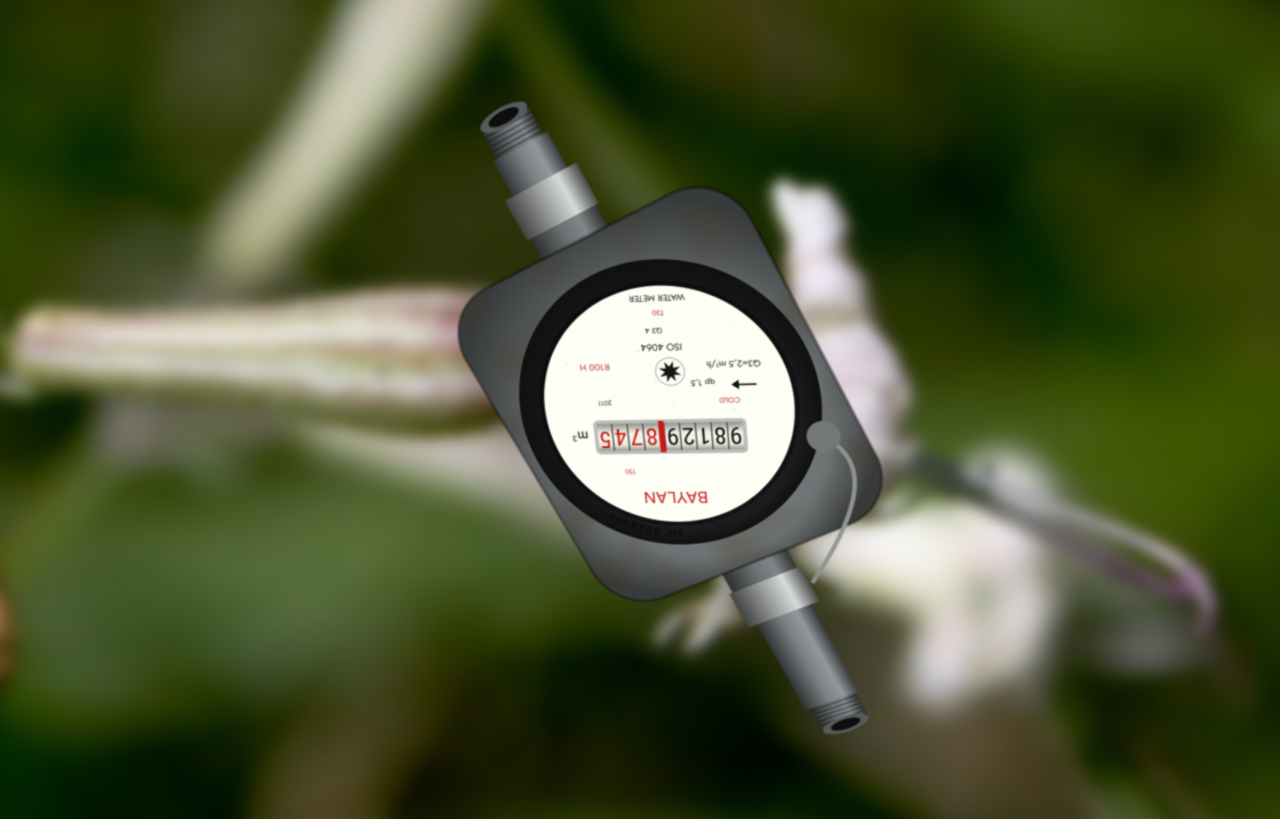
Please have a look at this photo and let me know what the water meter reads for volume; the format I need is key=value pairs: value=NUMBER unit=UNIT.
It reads value=98129.8745 unit=m³
